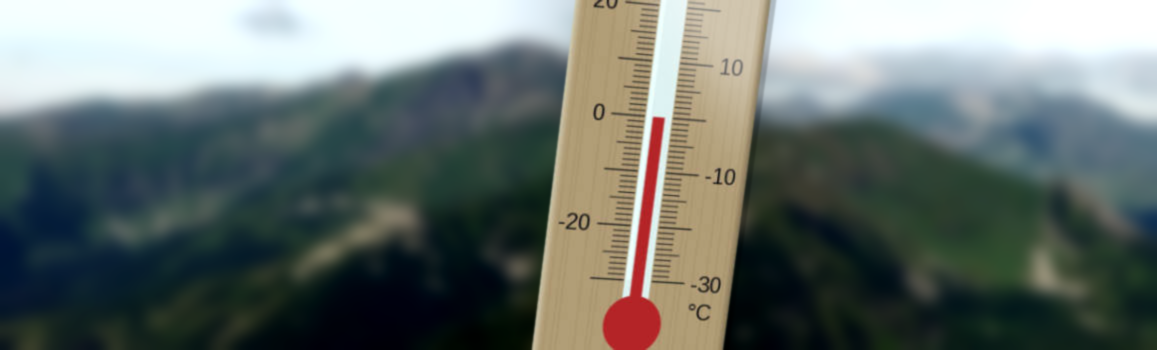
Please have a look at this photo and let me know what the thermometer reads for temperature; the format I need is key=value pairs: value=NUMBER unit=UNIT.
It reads value=0 unit=°C
